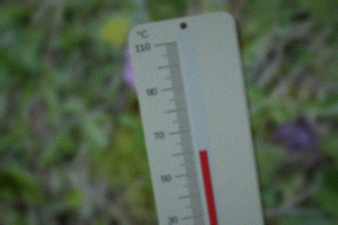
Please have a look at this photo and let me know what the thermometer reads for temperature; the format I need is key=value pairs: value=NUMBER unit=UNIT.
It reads value=60 unit=°C
